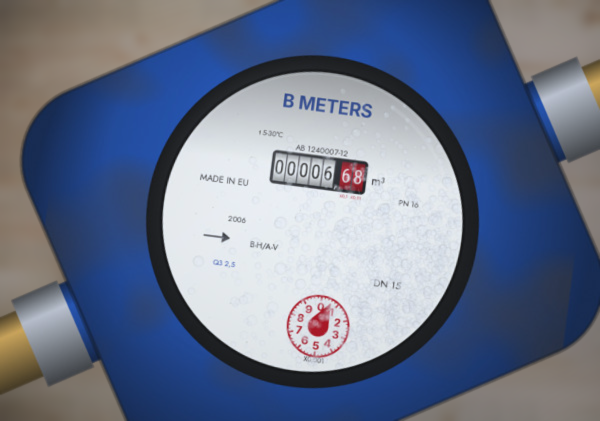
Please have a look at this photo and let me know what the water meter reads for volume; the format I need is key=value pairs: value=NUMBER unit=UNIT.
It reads value=6.680 unit=m³
